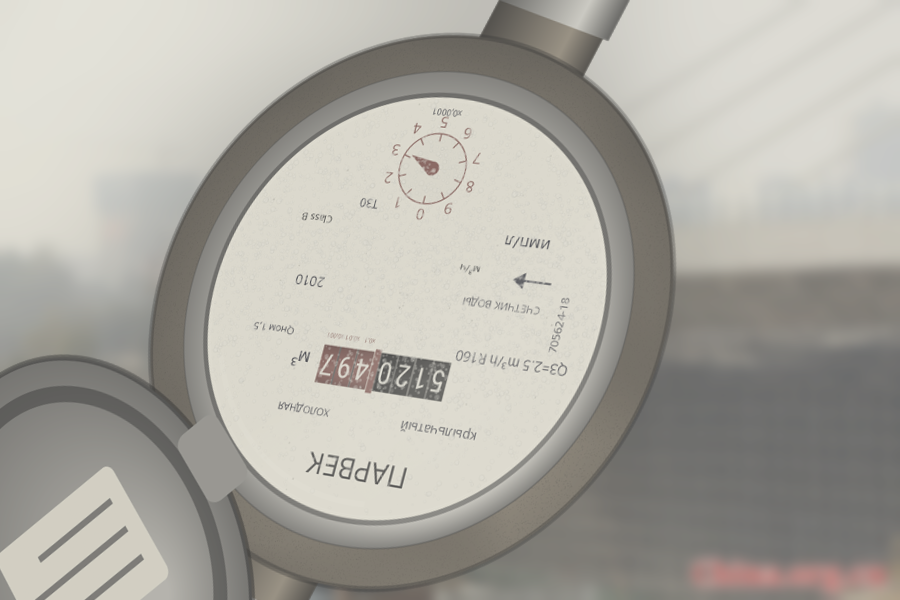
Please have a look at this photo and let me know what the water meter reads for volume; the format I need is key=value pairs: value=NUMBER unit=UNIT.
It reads value=5120.4973 unit=m³
